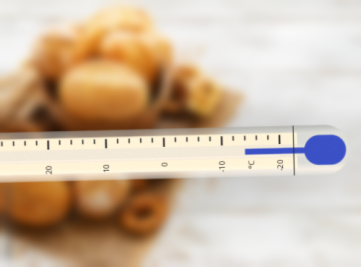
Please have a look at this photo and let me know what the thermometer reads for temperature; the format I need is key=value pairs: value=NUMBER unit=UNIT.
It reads value=-14 unit=°C
